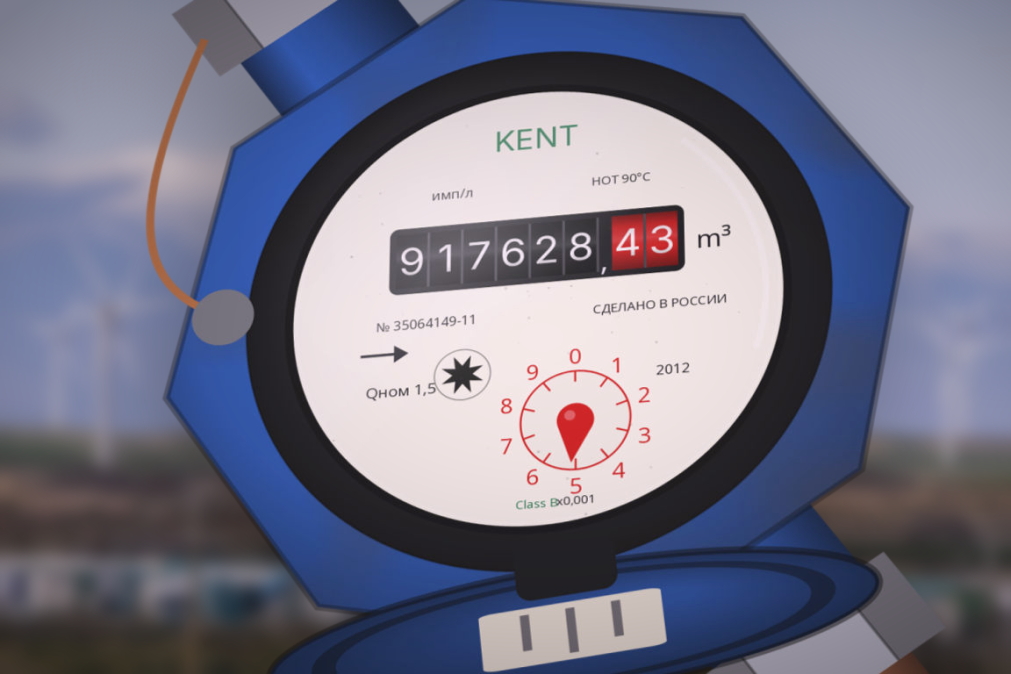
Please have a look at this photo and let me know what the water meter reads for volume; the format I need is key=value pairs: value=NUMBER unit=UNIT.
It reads value=917628.435 unit=m³
